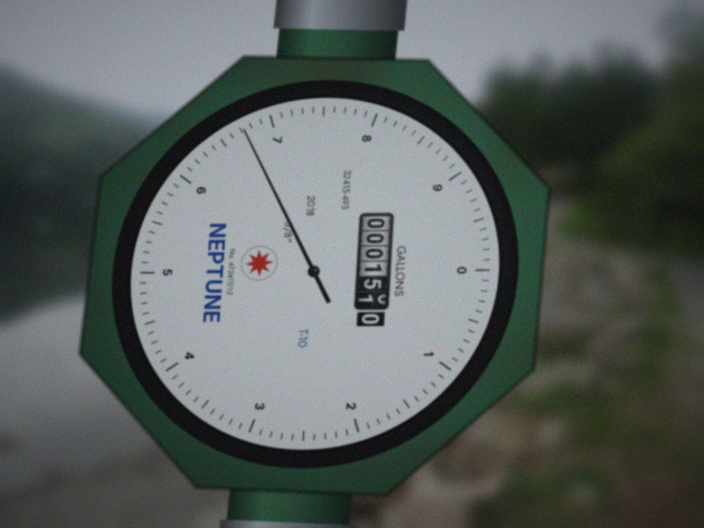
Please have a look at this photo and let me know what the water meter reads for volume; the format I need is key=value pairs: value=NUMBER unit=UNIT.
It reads value=1506.7 unit=gal
